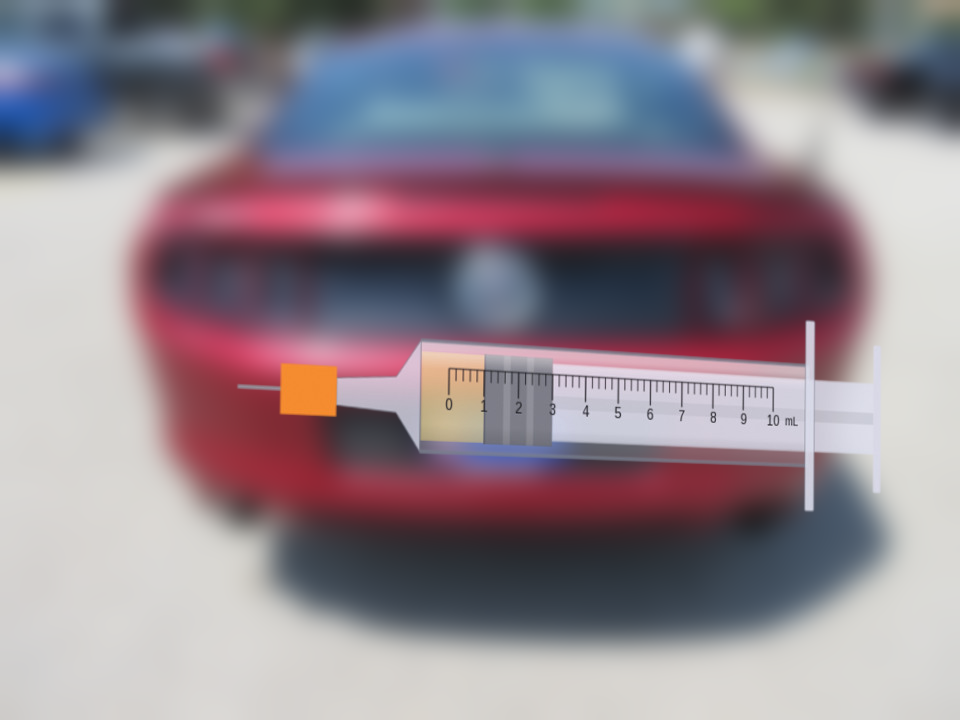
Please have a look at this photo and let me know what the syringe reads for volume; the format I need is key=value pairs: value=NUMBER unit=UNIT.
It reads value=1 unit=mL
